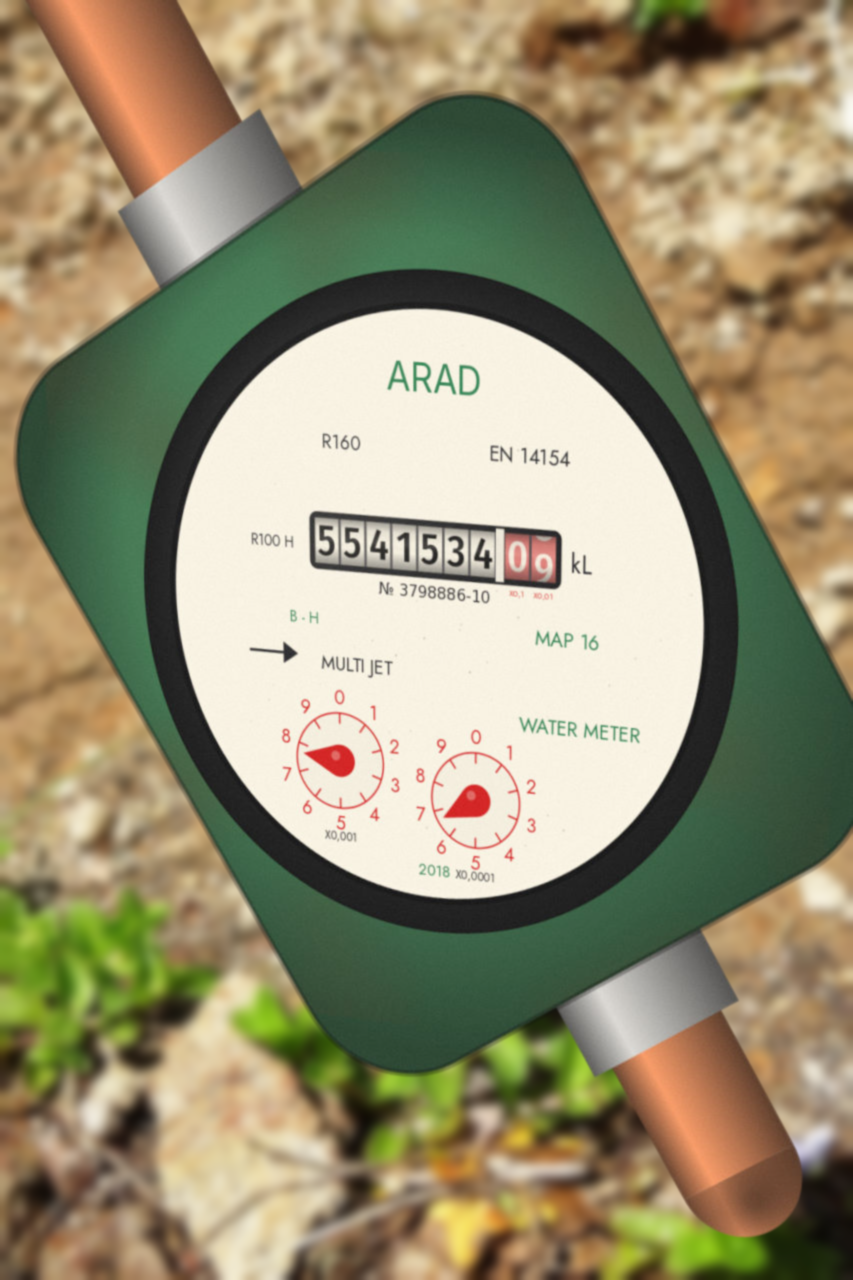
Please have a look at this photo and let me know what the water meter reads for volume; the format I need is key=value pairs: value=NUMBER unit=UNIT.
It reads value=5541534.0876 unit=kL
